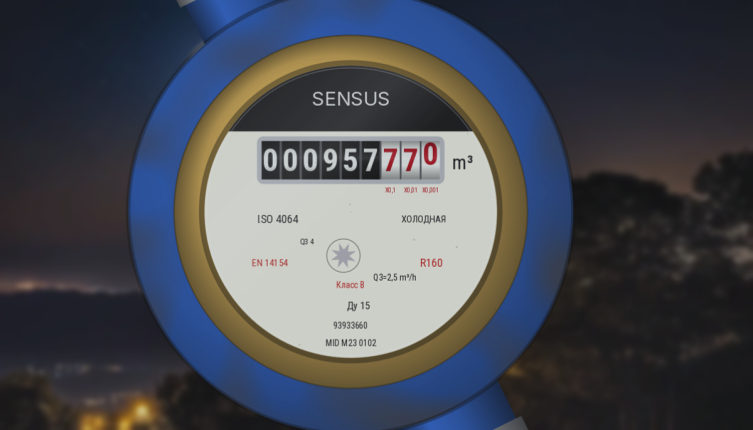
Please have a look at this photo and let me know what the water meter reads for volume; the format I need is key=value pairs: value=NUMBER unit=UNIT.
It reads value=957.770 unit=m³
